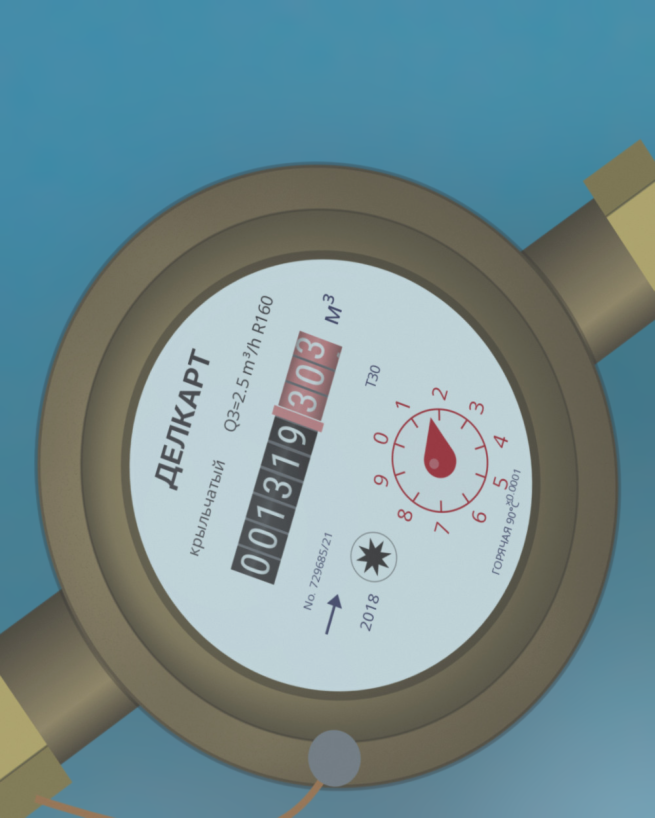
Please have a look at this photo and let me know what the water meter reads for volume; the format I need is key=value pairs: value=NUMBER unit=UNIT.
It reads value=1319.3031 unit=m³
